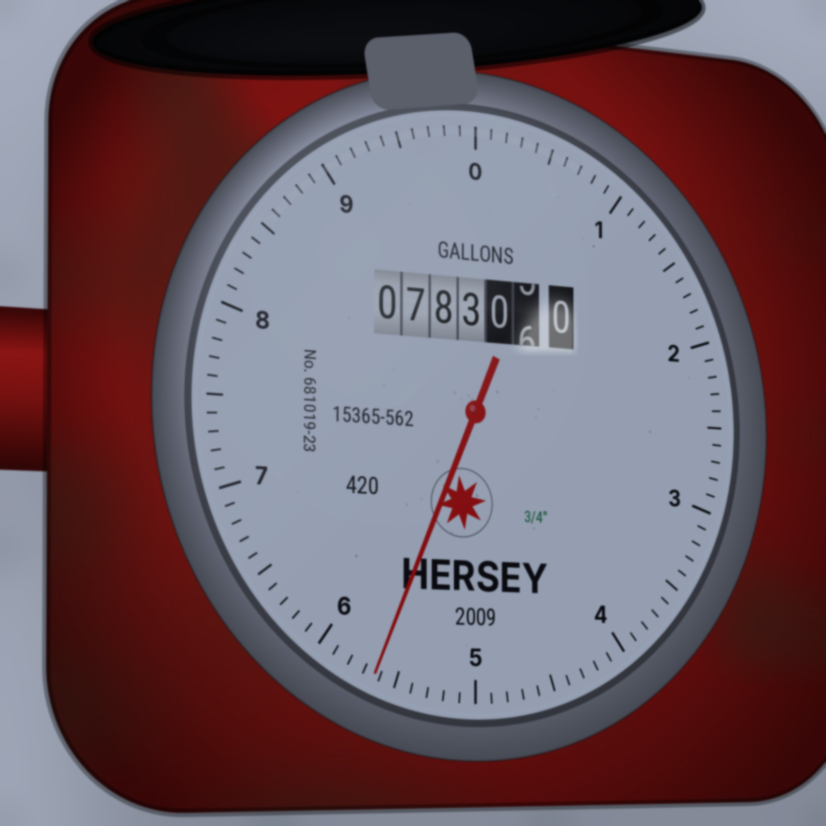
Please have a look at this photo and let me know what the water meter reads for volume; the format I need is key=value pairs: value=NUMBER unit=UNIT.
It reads value=783055.6 unit=gal
